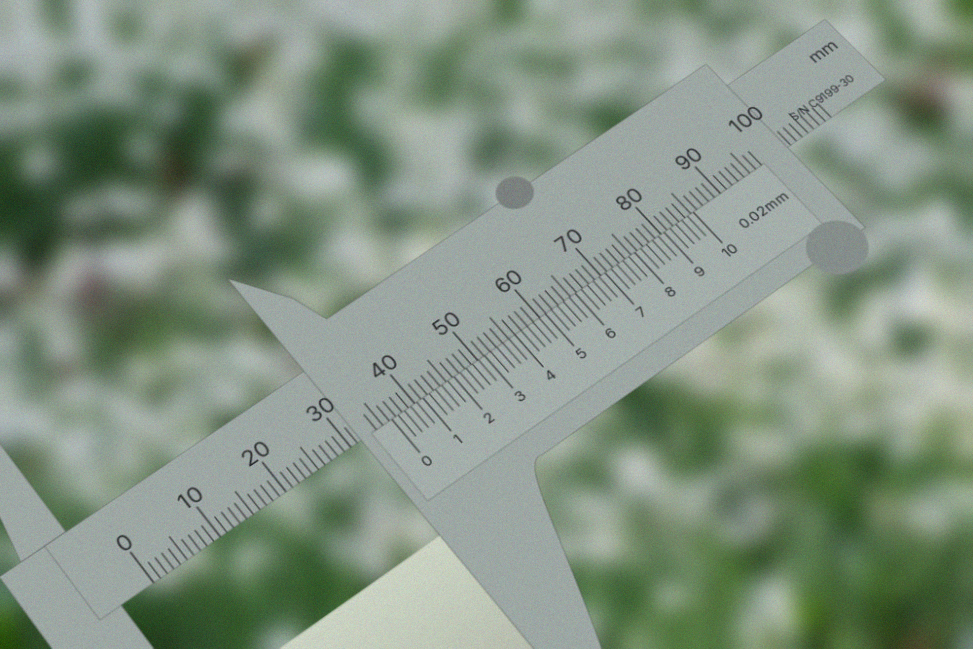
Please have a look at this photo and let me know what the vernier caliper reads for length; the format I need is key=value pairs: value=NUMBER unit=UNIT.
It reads value=36.4 unit=mm
